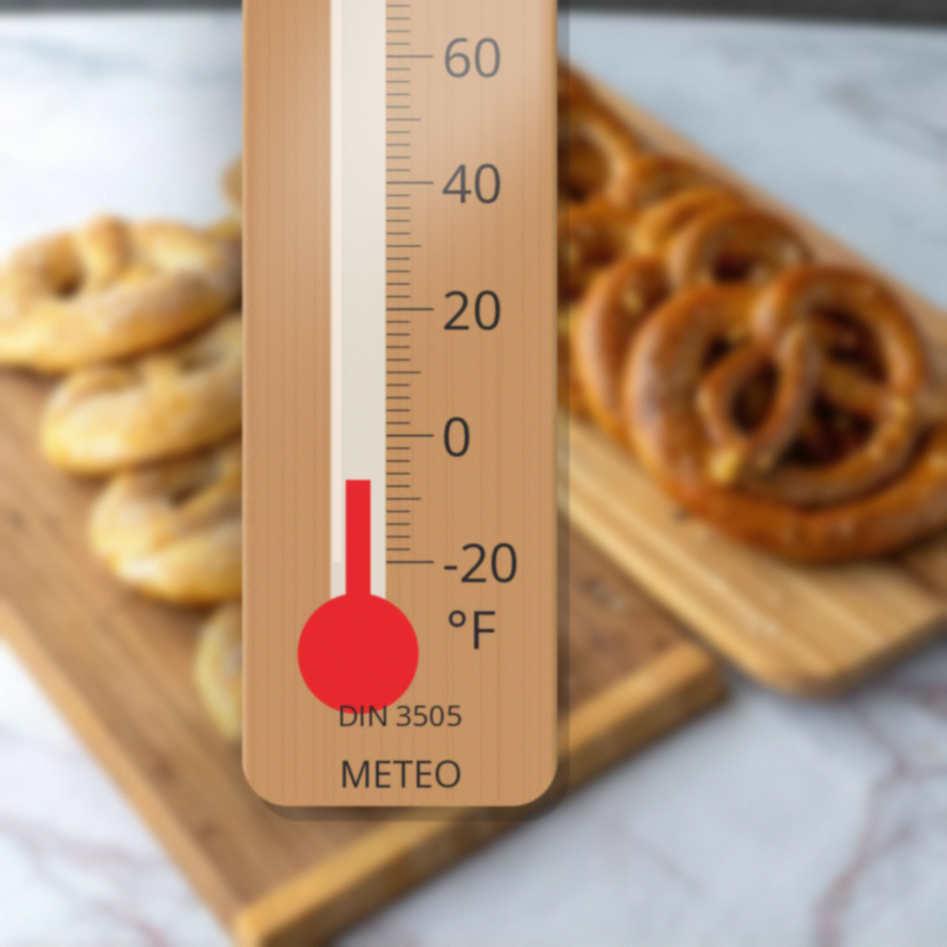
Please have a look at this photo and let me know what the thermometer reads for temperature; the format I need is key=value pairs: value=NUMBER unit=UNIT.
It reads value=-7 unit=°F
